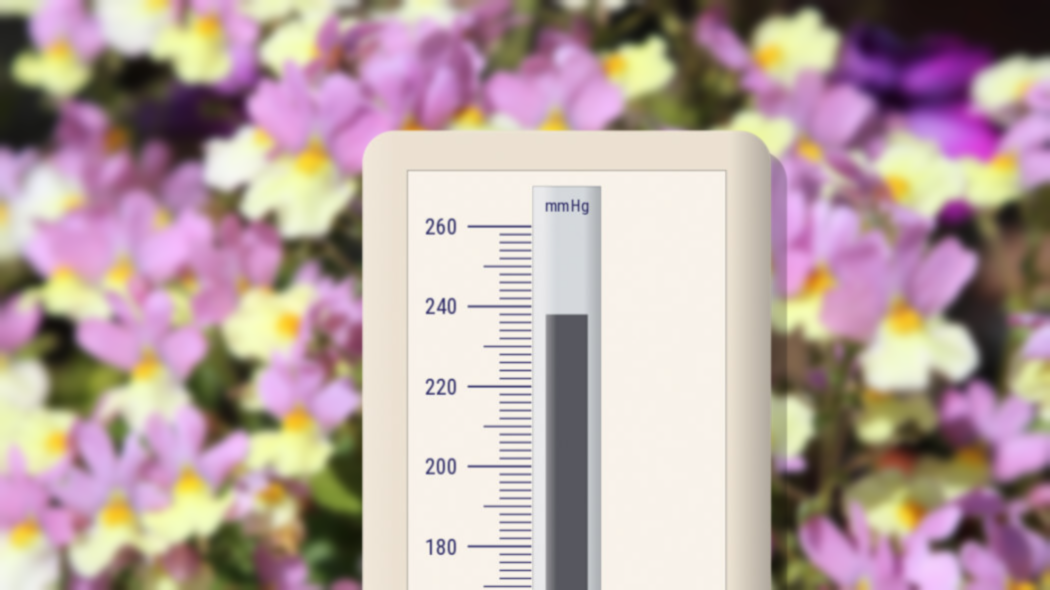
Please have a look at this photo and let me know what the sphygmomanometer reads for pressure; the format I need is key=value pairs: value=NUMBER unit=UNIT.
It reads value=238 unit=mmHg
